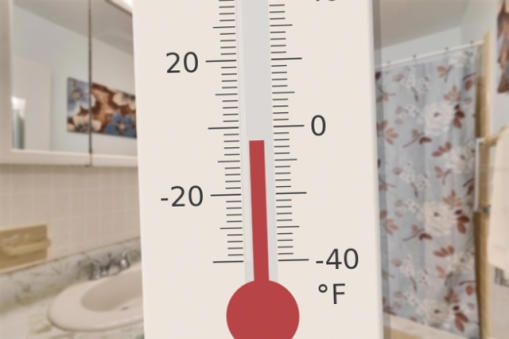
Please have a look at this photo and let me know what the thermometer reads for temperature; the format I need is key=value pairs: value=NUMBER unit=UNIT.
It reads value=-4 unit=°F
